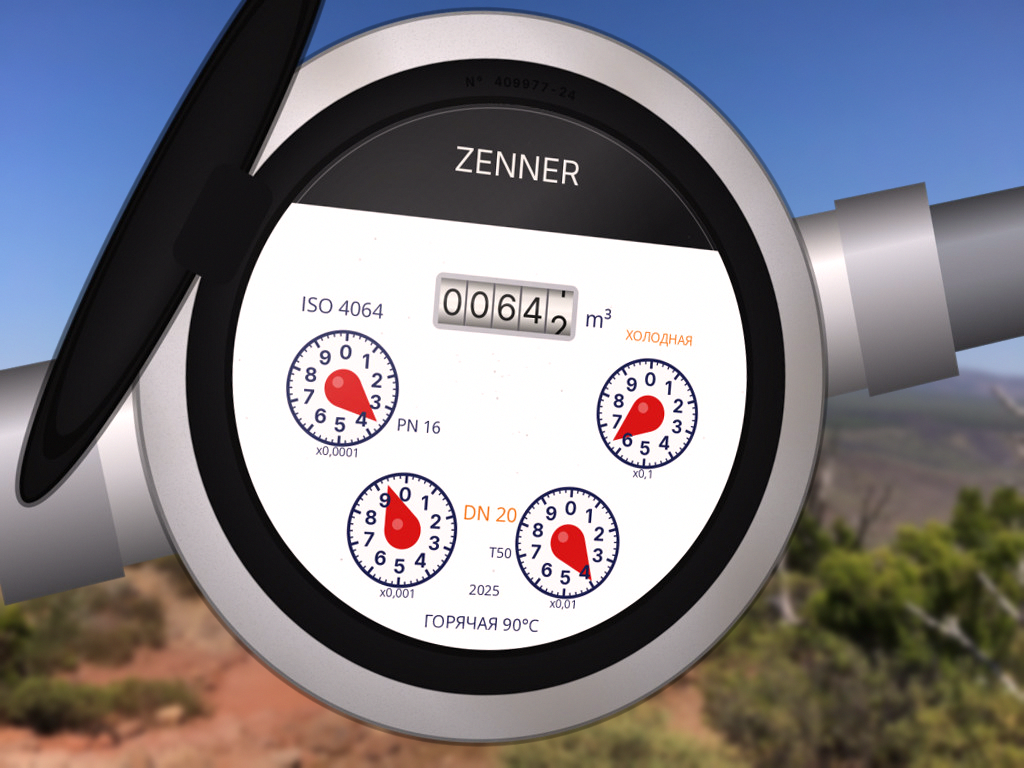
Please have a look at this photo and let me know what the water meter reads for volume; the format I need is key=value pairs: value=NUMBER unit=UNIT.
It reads value=641.6393 unit=m³
